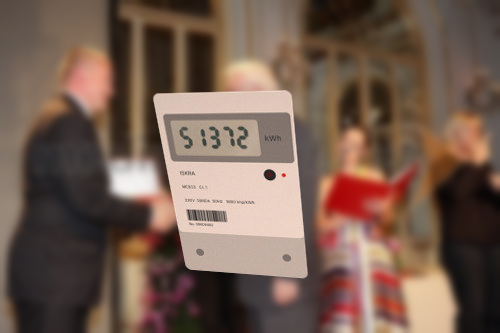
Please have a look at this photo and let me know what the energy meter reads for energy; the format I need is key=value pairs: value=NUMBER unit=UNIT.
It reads value=51372 unit=kWh
